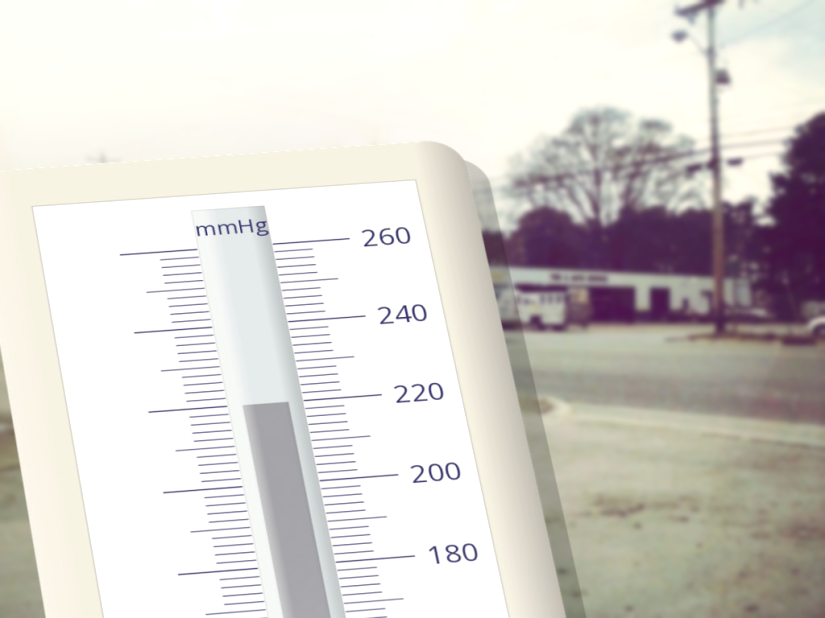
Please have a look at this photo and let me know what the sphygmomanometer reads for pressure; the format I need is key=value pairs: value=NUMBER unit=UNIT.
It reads value=220 unit=mmHg
